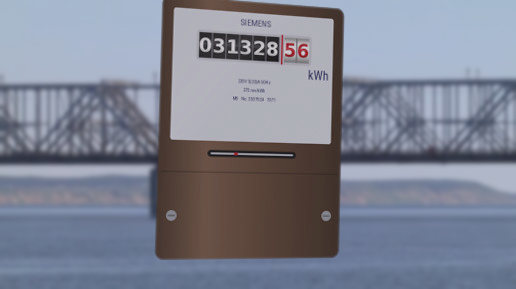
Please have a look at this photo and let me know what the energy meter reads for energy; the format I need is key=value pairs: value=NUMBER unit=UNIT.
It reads value=31328.56 unit=kWh
